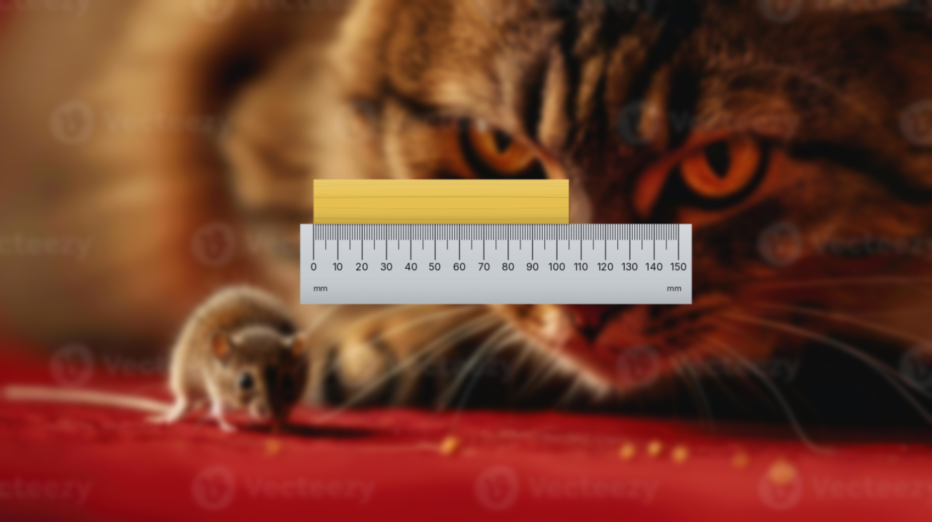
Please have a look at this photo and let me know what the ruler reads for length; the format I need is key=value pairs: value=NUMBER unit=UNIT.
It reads value=105 unit=mm
